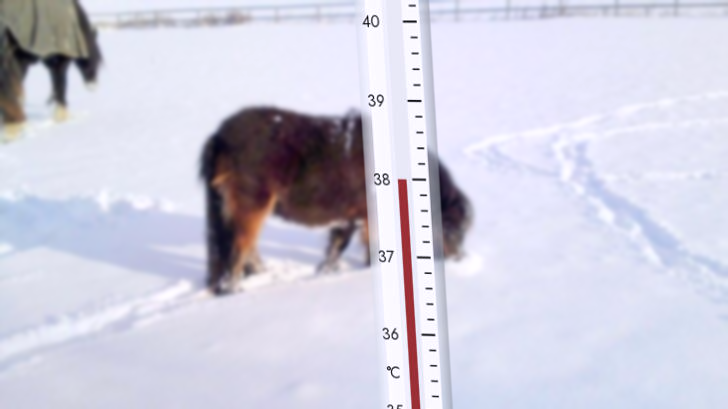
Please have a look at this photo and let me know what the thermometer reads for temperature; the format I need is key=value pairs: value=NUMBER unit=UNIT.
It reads value=38 unit=°C
